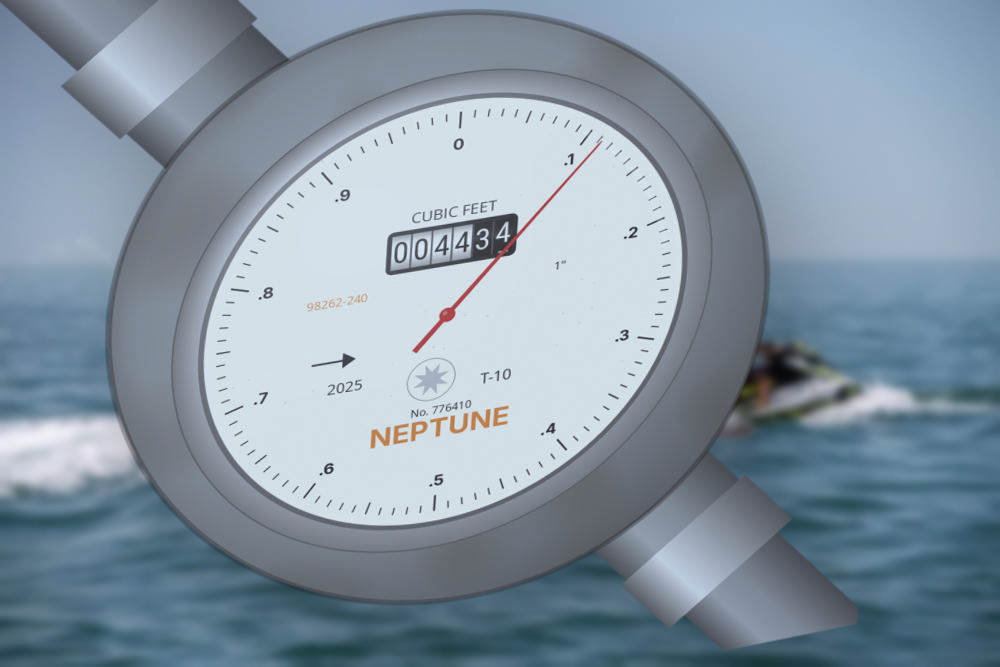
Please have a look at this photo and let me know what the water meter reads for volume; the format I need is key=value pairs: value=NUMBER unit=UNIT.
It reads value=4434.11 unit=ft³
